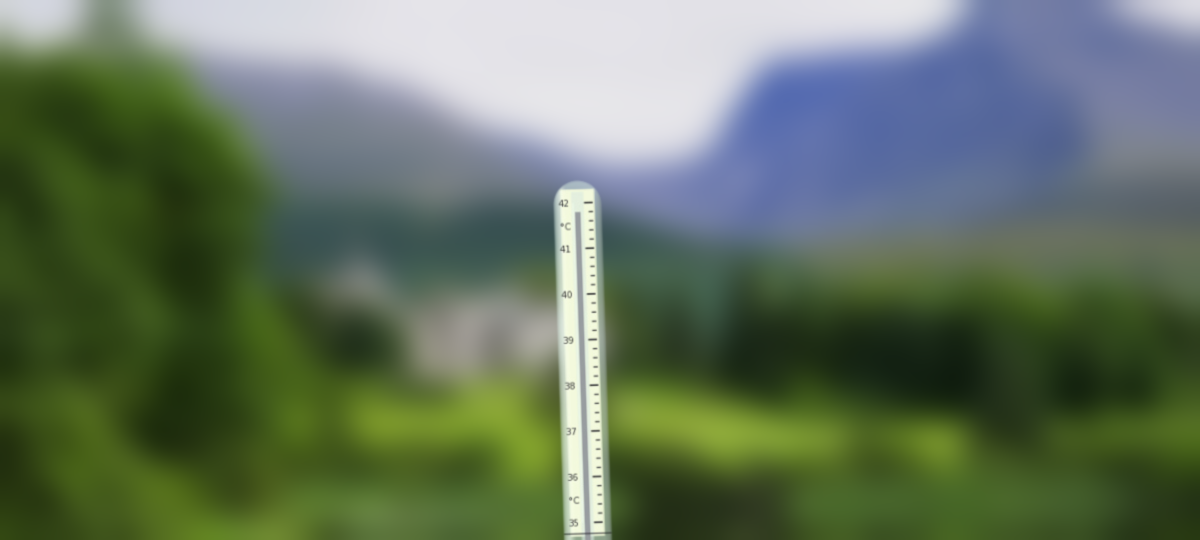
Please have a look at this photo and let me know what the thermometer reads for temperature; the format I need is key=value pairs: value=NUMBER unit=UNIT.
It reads value=41.8 unit=°C
